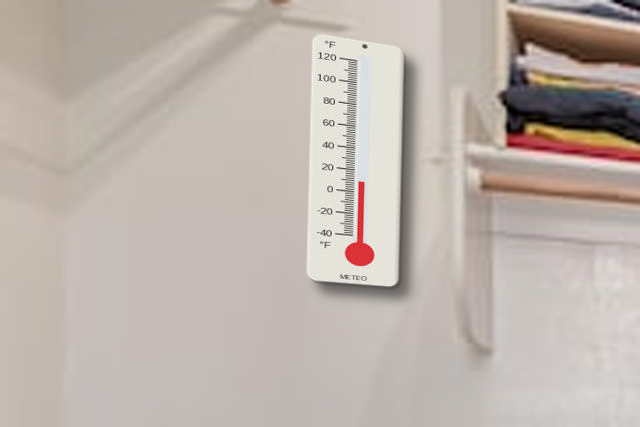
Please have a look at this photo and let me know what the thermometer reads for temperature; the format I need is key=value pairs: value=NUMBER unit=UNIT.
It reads value=10 unit=°F
